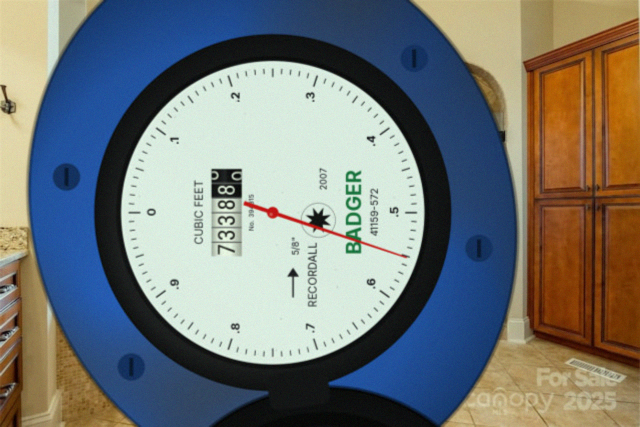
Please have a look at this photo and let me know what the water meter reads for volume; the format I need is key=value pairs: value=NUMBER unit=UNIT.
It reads value=733888.55 unit=ft³
